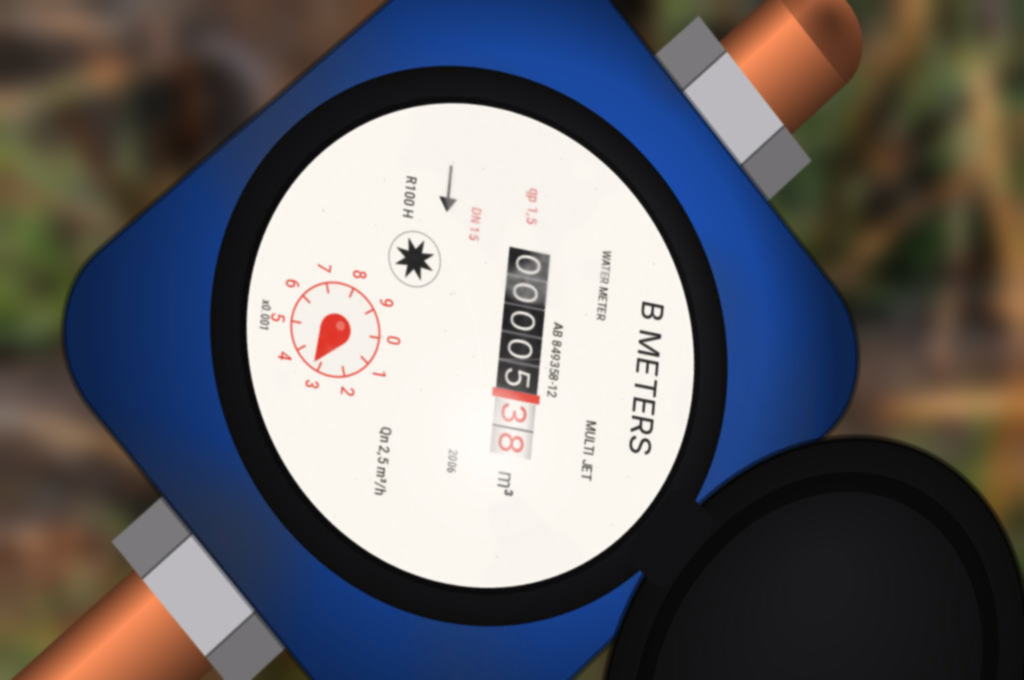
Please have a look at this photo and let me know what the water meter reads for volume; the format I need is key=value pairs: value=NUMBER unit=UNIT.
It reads value=5.383 unit=m³
